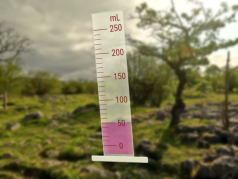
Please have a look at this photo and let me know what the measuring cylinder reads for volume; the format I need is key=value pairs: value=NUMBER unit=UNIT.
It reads value=50 unit=mL
